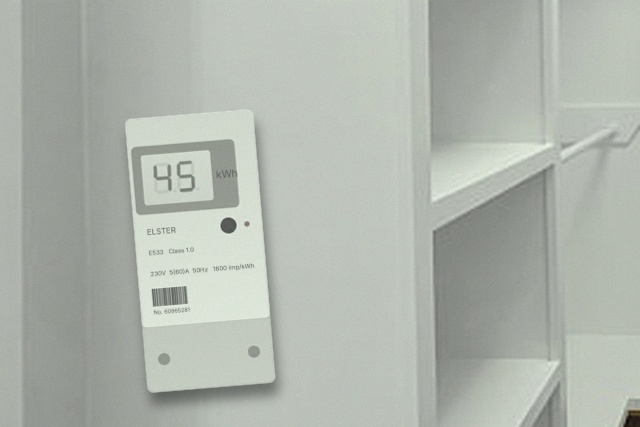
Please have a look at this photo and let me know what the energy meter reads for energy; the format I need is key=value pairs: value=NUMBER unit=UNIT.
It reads value=45 unit=kWh
